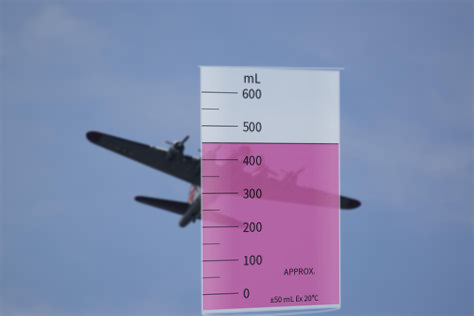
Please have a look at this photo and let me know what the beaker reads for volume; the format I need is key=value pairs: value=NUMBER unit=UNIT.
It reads value=450 unit=mL
